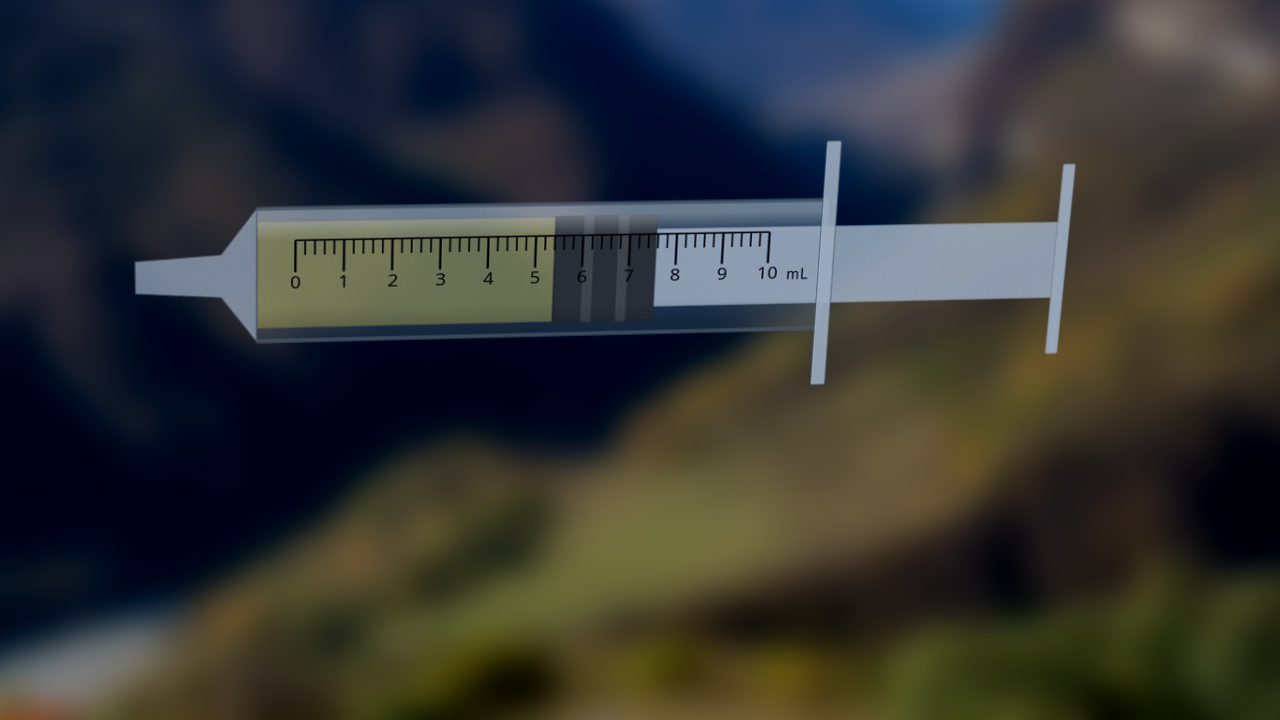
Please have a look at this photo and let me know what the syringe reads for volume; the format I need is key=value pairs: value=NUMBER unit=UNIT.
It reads value=5.4 unit=mL
